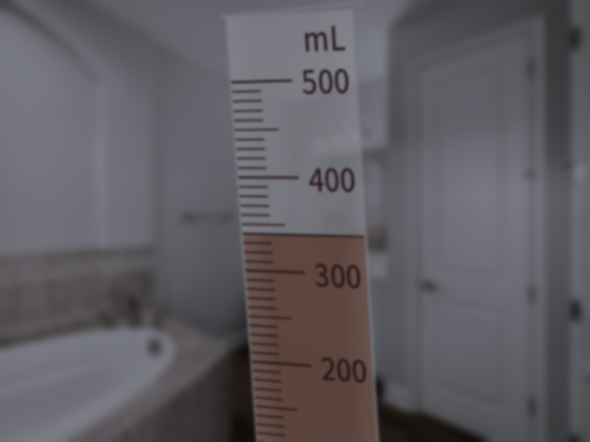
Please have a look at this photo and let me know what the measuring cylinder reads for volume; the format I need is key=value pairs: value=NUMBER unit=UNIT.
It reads value=340 unit=mL
